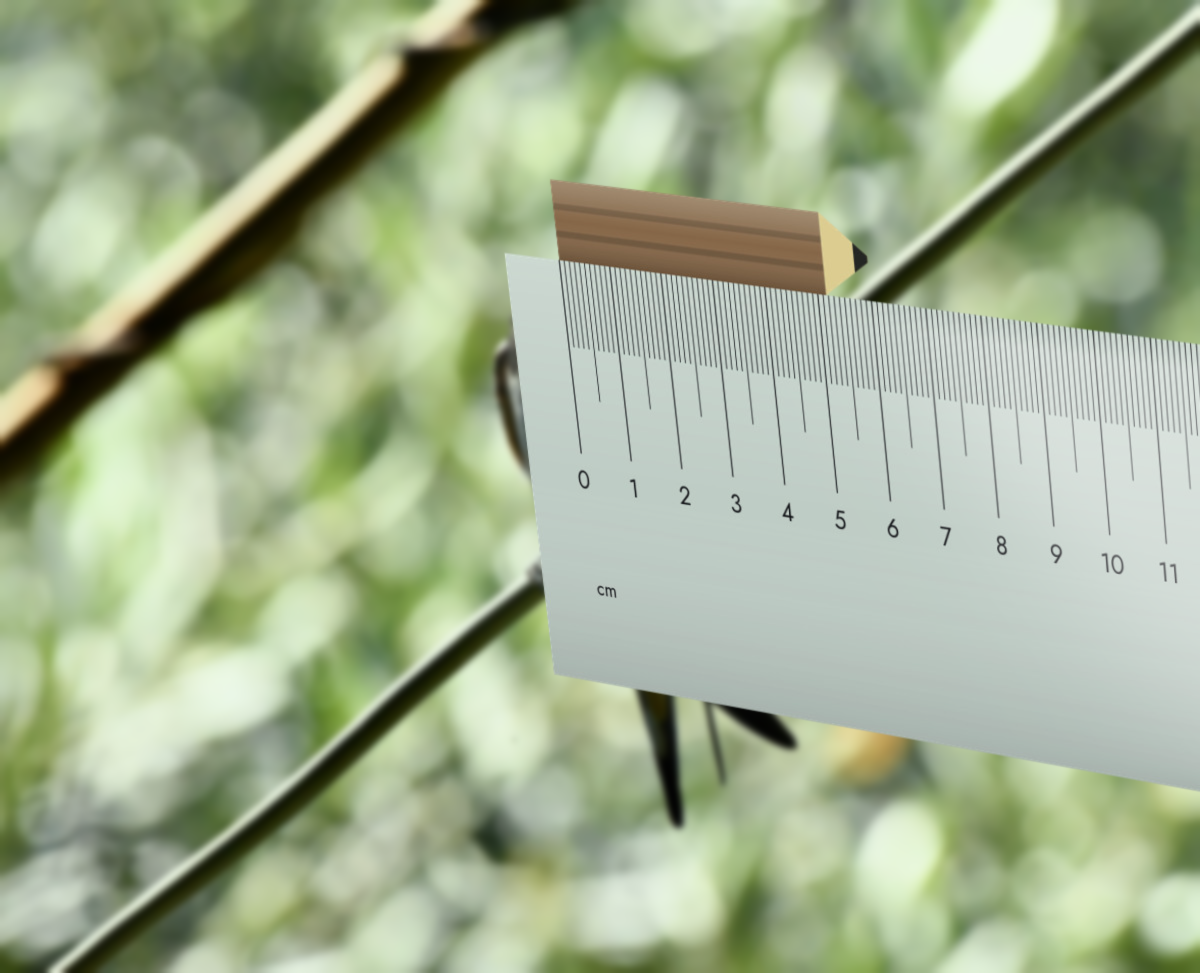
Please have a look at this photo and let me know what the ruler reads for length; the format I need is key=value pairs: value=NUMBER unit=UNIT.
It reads value=6 unit=cm
